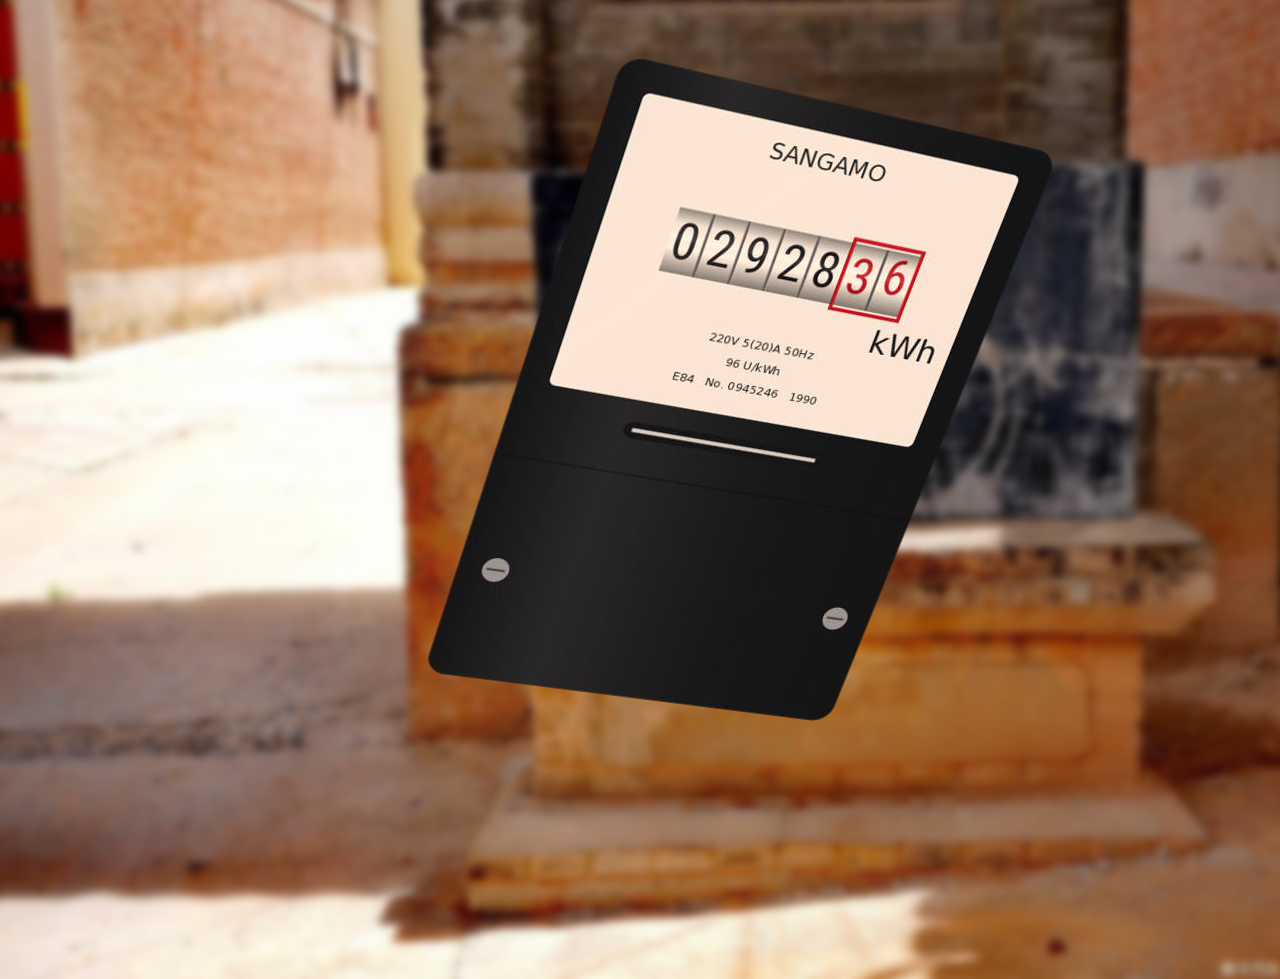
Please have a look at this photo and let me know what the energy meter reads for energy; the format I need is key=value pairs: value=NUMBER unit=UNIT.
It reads value=2928.36 unit=kWh
